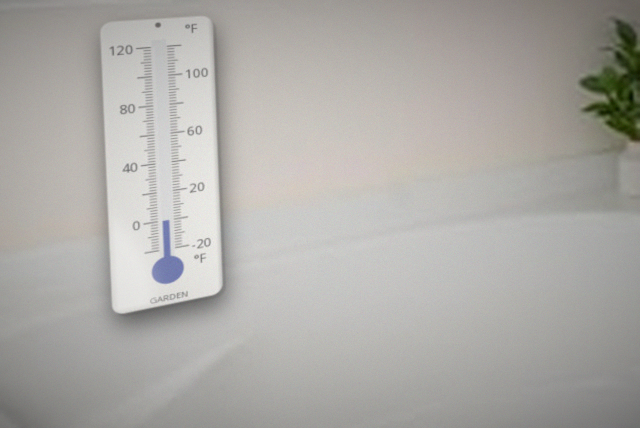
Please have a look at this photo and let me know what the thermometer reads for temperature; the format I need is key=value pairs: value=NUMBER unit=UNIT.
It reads value=0 unit=°F
